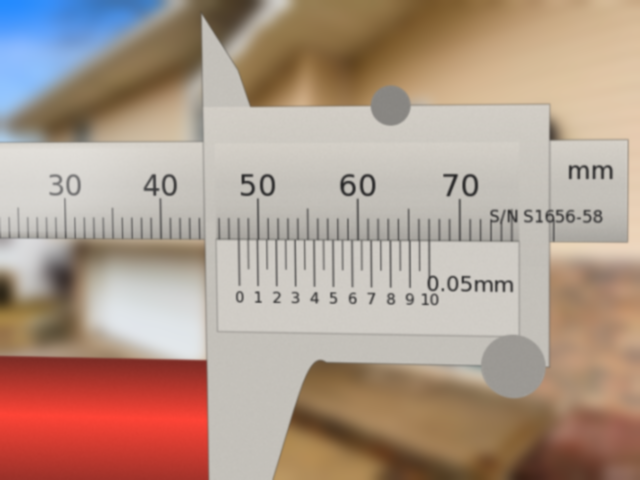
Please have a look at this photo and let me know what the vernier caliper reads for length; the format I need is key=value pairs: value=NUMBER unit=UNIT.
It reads value=48.0 unit=mm
